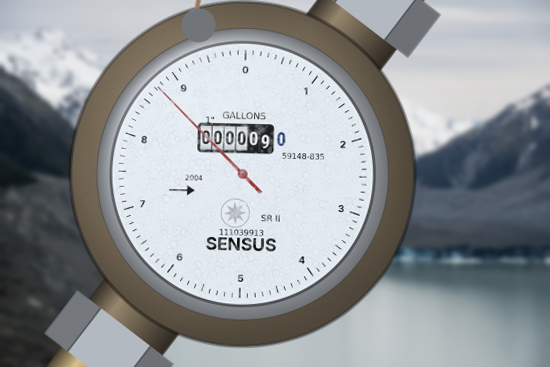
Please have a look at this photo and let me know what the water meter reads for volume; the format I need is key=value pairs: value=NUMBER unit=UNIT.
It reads value=88.7 unit=gal
